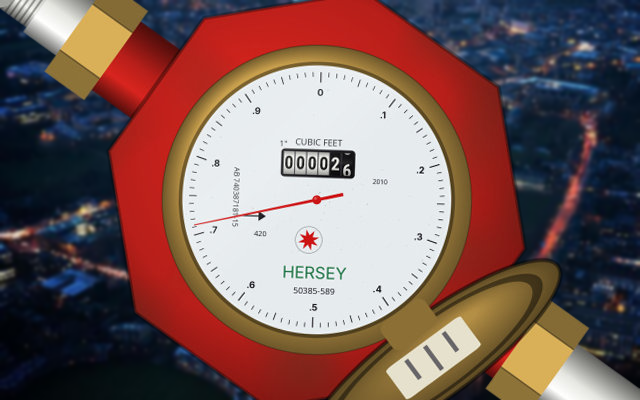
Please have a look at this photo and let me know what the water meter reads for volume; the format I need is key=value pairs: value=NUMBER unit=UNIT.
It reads value=25.71 unit=ft³
